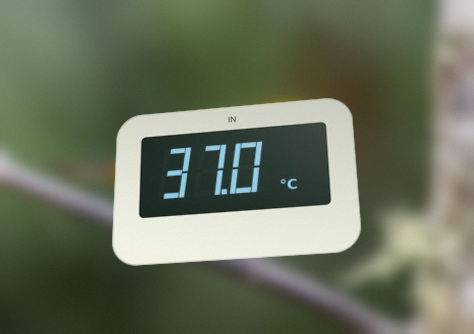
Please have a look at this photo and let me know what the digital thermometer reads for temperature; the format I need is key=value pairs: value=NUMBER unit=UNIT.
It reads value=37.0 unit=°C
